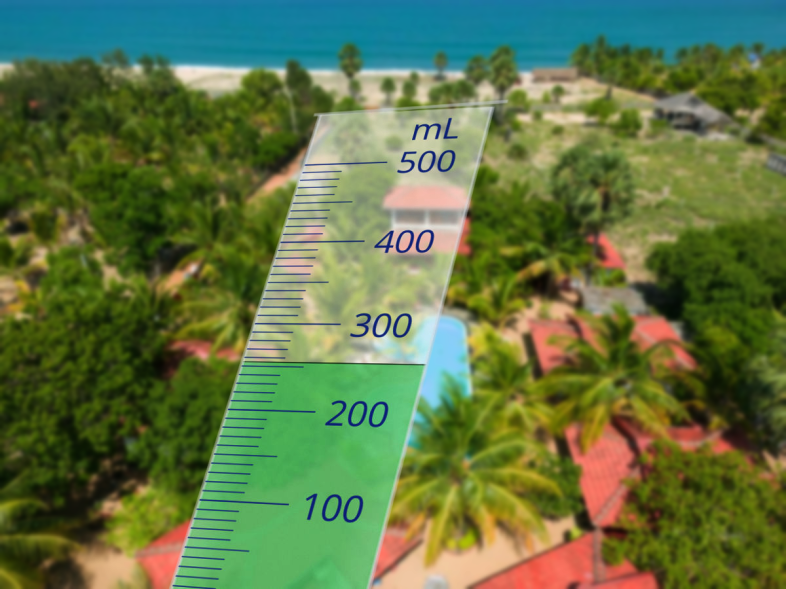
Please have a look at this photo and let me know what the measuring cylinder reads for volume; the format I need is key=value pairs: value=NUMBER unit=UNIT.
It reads value=255 unit=mL
